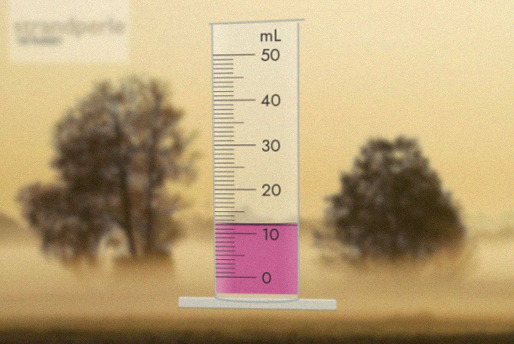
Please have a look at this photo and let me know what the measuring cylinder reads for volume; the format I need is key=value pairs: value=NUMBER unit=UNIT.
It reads value=12 unit=mL
